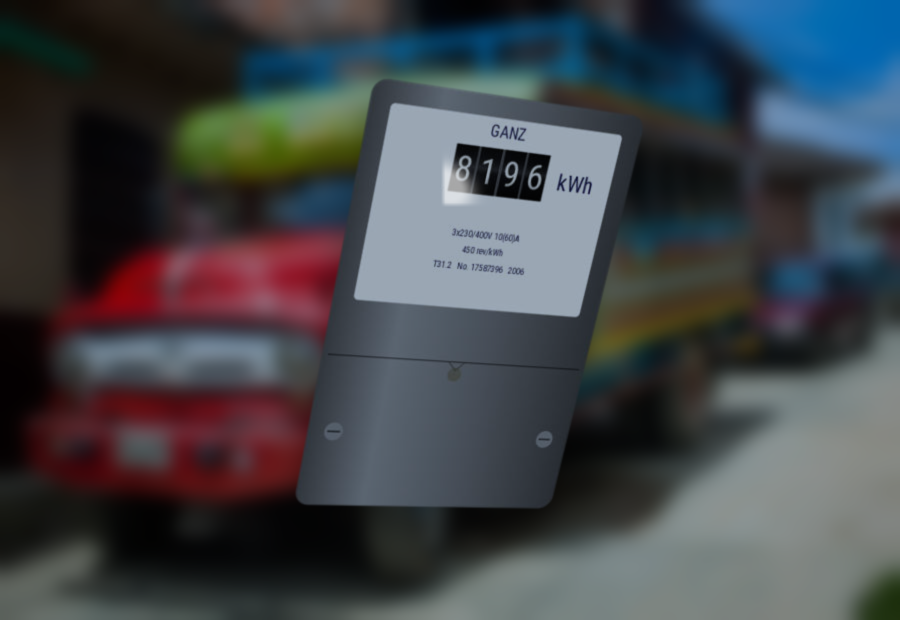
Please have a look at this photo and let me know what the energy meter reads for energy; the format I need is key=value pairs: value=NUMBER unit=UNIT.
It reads value=8196 unit=kWh
